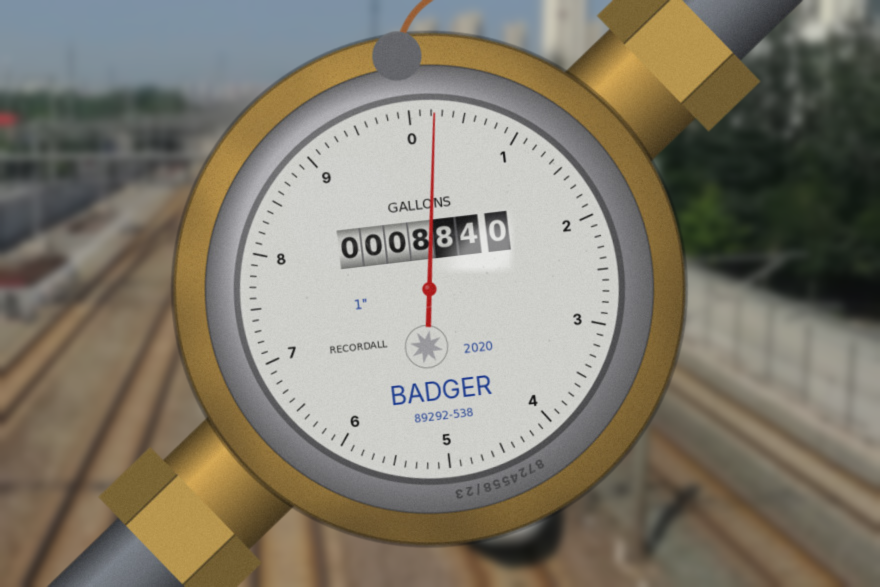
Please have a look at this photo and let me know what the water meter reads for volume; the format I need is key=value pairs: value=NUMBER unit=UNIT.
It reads value=8840.2 unit=gal
